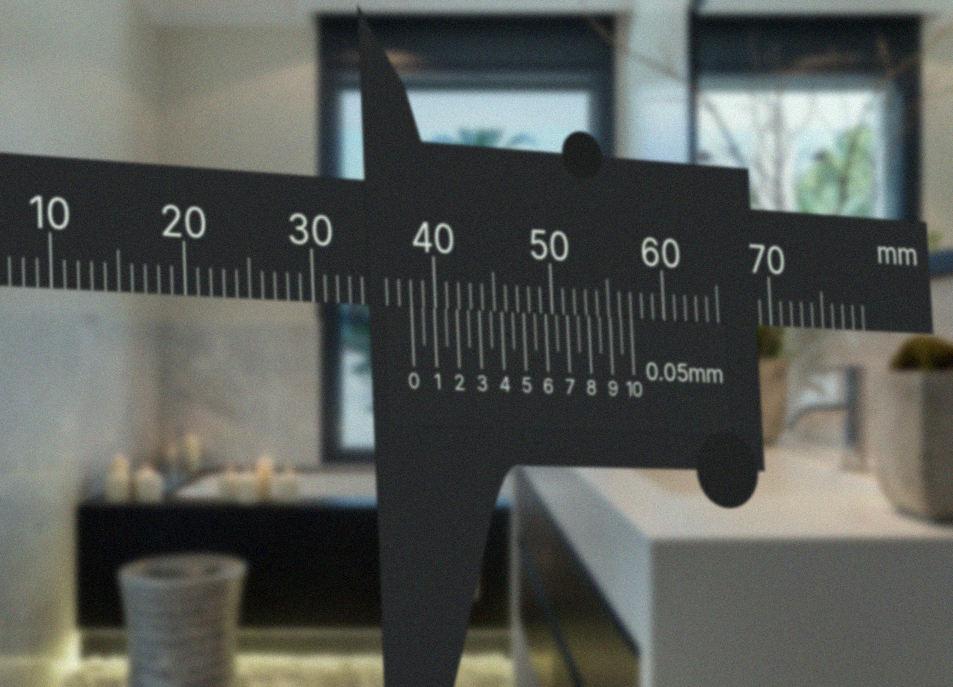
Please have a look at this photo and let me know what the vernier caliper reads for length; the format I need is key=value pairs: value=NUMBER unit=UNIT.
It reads value=38.0 unit=mm
